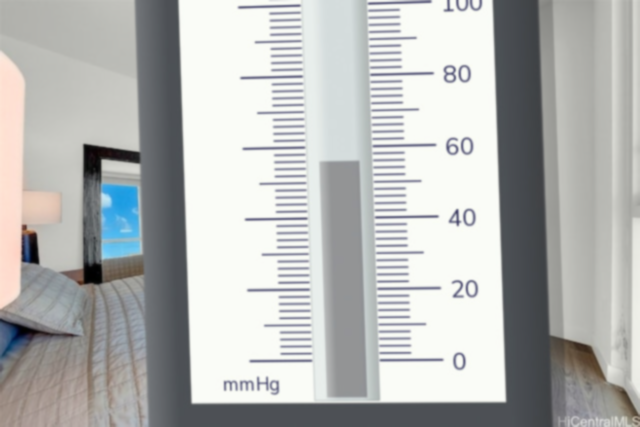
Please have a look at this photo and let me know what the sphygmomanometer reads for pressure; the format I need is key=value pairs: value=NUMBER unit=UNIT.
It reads value=56 unit=mmHg
